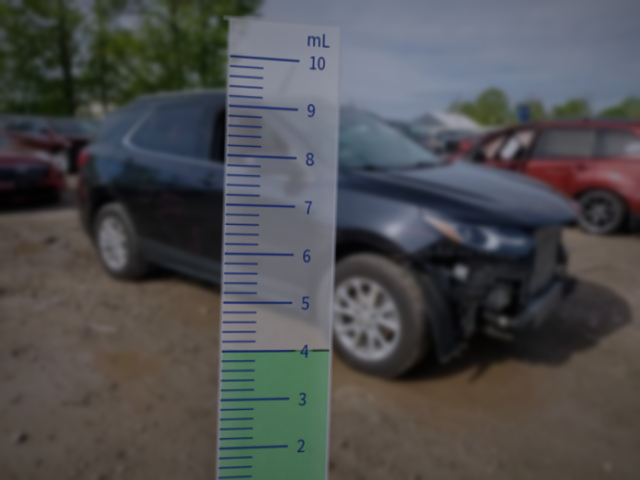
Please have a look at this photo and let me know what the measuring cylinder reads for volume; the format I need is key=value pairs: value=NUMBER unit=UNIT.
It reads value=4 unit=mL
